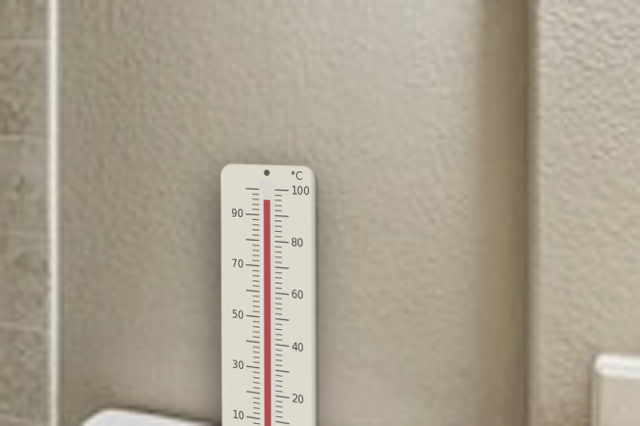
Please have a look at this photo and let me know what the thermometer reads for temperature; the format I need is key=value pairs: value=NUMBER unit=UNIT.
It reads value=96 unit=°C
